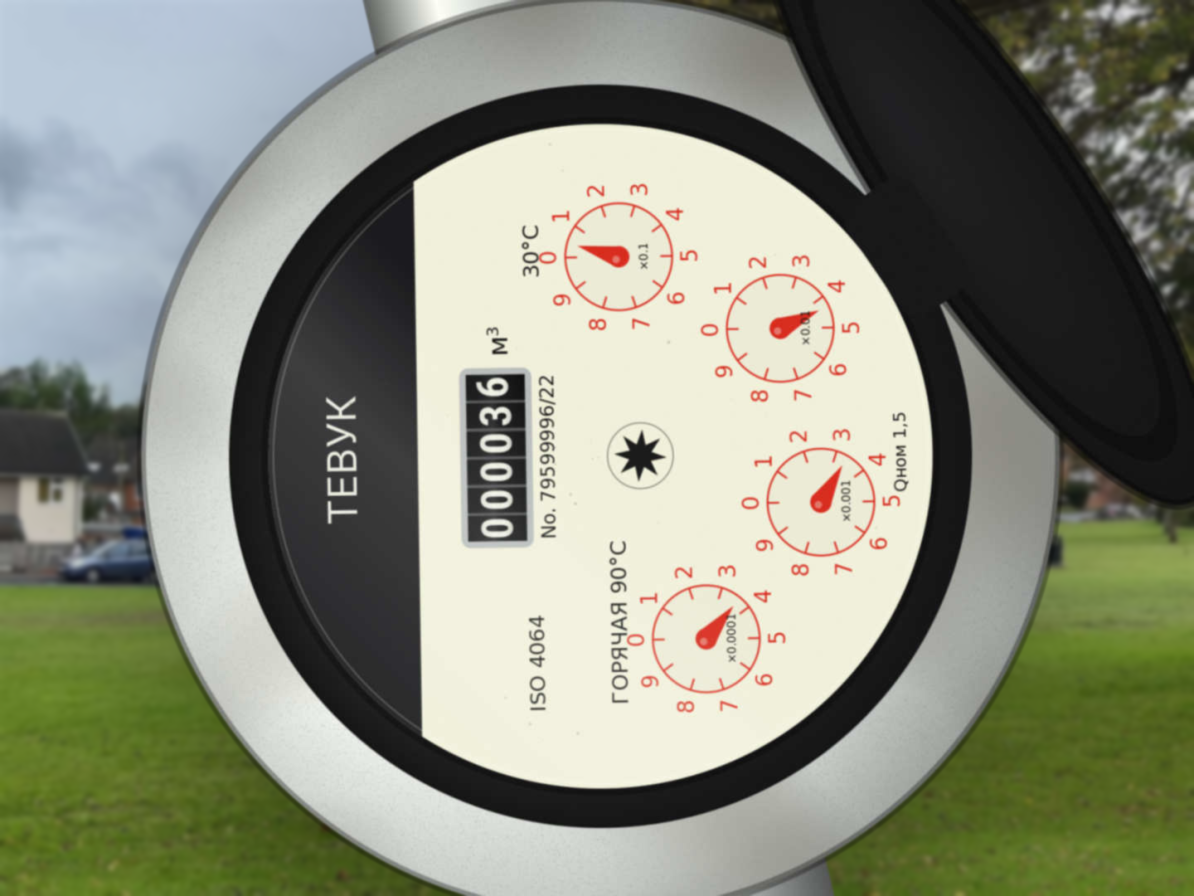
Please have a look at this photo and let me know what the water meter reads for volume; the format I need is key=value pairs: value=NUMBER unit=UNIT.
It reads value=36.0433 unit=m³
